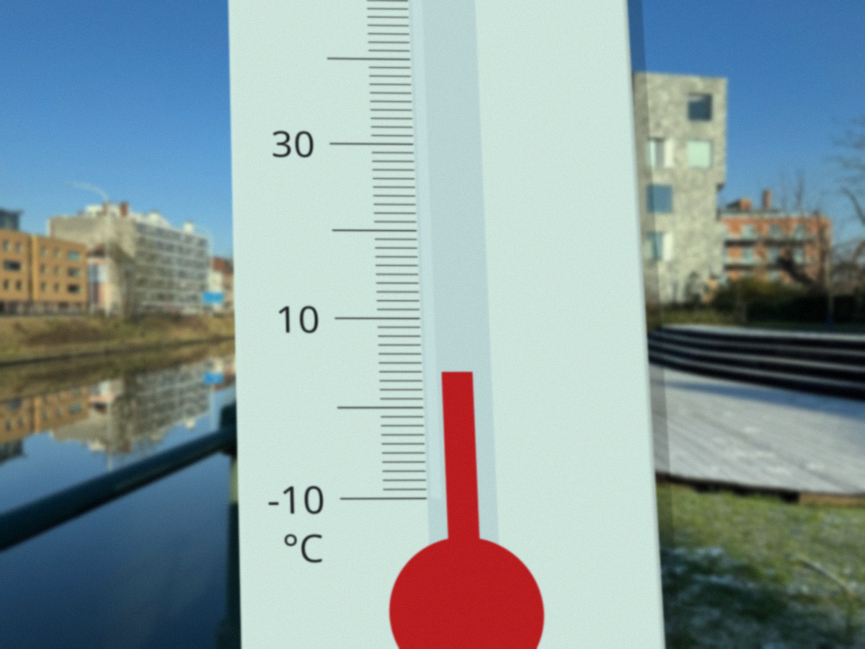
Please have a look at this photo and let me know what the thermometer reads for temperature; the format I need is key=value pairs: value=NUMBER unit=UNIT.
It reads value=4 unit=°C
